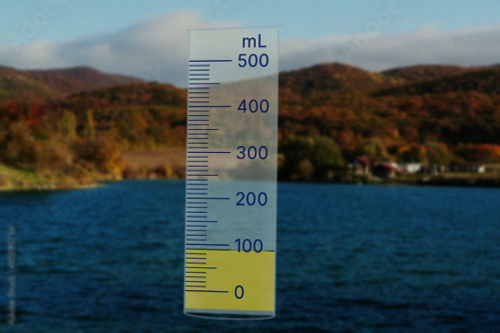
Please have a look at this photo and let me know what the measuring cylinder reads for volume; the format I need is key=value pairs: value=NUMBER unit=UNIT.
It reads value=90 unit=mL
